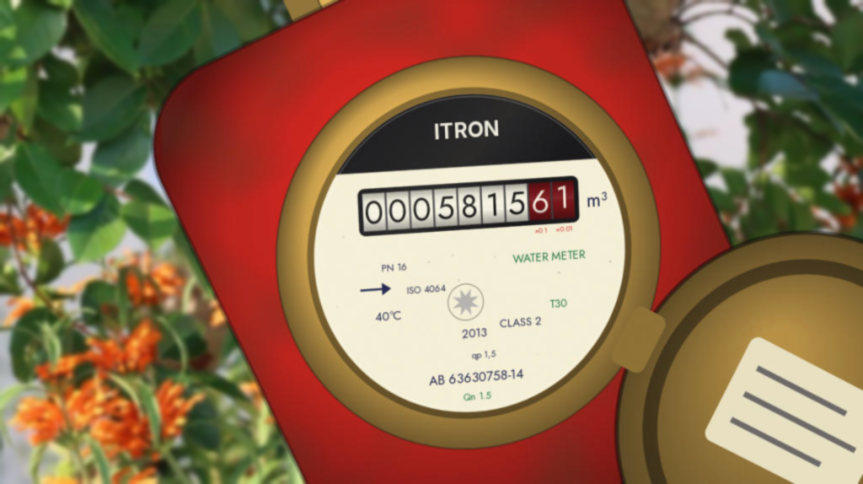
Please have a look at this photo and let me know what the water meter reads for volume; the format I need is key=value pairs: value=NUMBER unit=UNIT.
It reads value=5815.61 unit=m³
